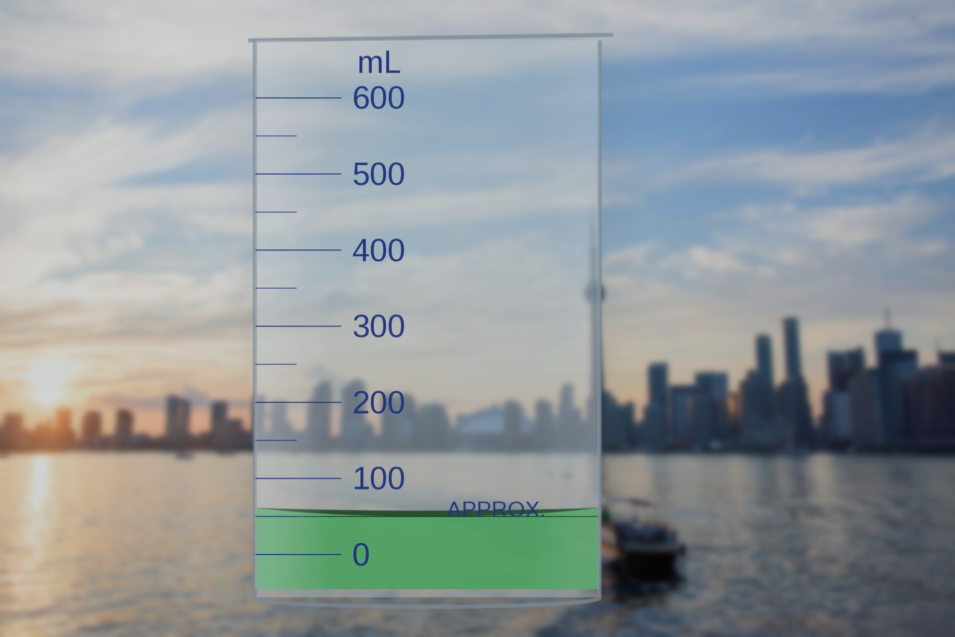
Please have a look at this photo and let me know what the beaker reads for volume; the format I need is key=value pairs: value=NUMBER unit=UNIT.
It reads value=50 unit=mL
